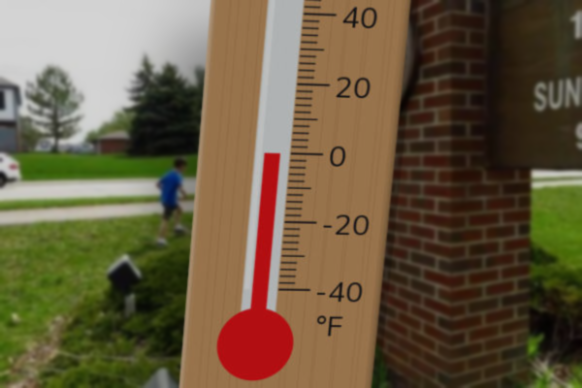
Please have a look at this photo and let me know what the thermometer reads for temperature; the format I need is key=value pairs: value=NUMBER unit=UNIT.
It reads value=0 unit=°F
